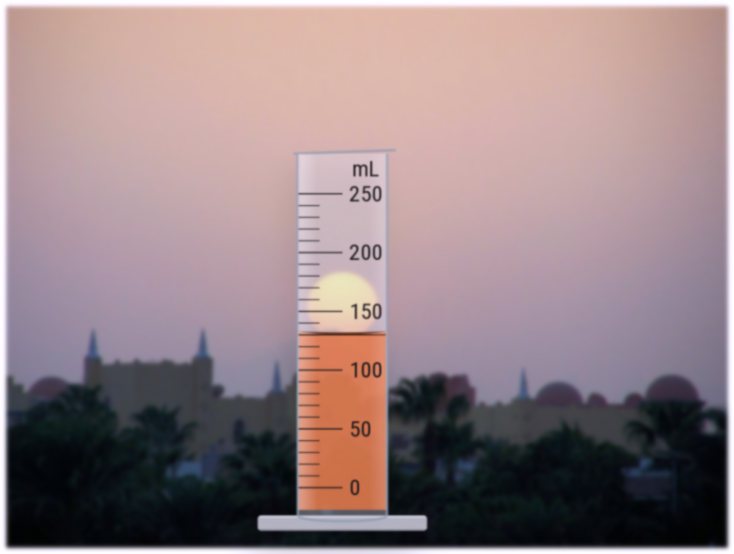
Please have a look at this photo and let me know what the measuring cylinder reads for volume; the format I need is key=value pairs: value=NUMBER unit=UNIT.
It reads value=130 unit=mL
